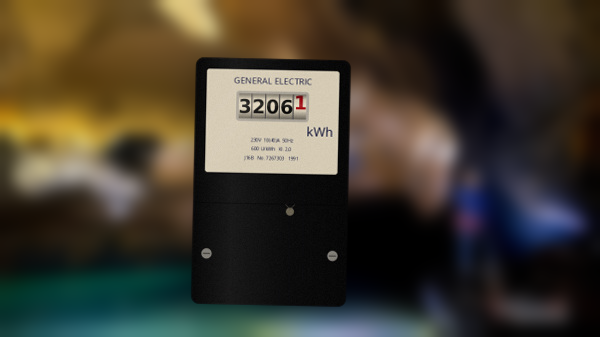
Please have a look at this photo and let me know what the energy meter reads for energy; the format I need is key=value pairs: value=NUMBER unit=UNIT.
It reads value=3206.1 unit=kWh
